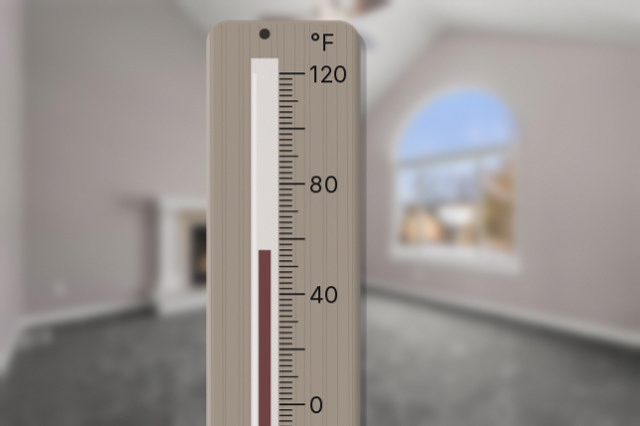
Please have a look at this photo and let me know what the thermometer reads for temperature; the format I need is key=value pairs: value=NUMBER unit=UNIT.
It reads value=56 unit=°F
